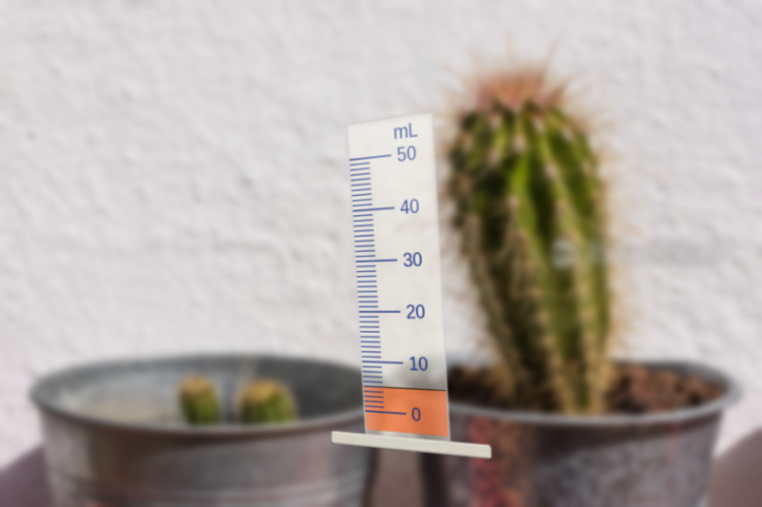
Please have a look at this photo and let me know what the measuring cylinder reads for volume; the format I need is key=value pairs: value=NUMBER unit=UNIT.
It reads value=5 unit=mL
